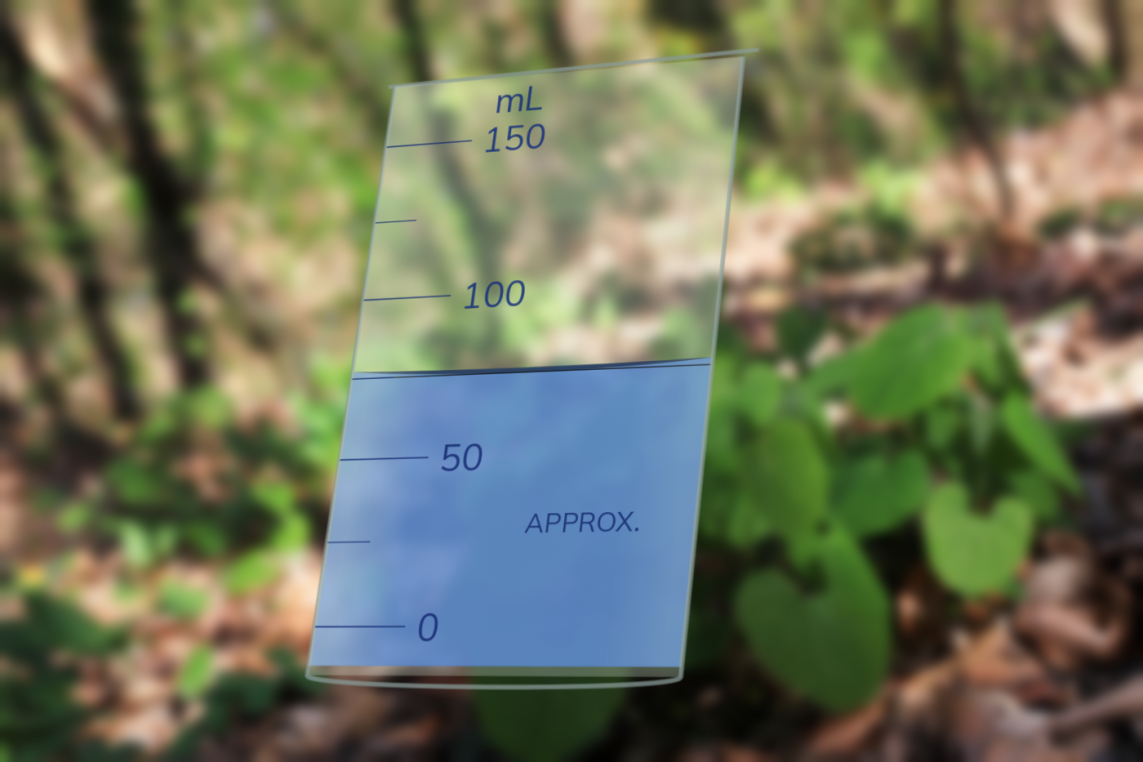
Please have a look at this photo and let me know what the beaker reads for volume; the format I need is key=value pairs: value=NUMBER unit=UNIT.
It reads value=75 unit=mL
